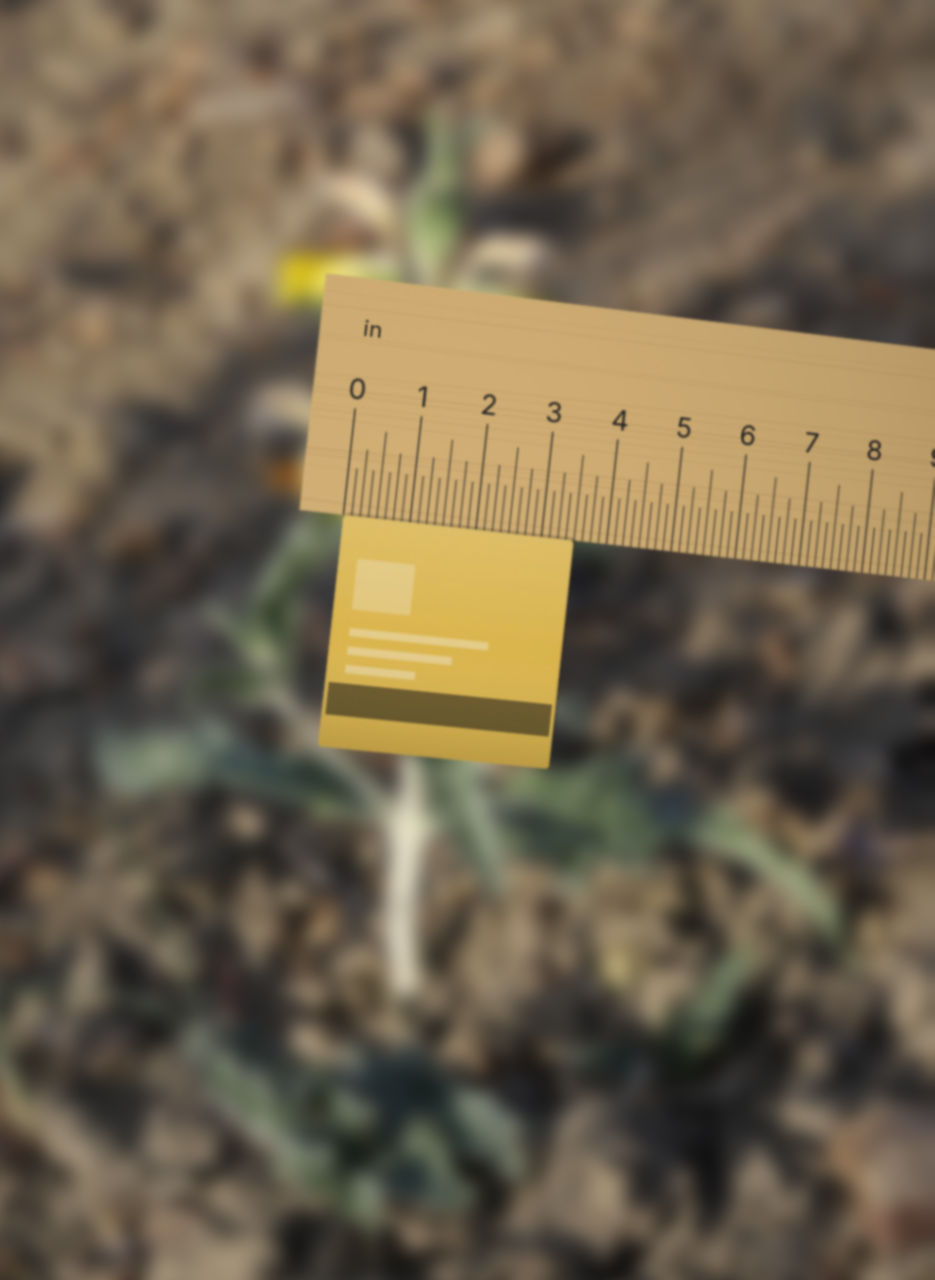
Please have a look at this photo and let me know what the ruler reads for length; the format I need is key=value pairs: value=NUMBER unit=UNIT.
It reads value=3.5 unit=in
